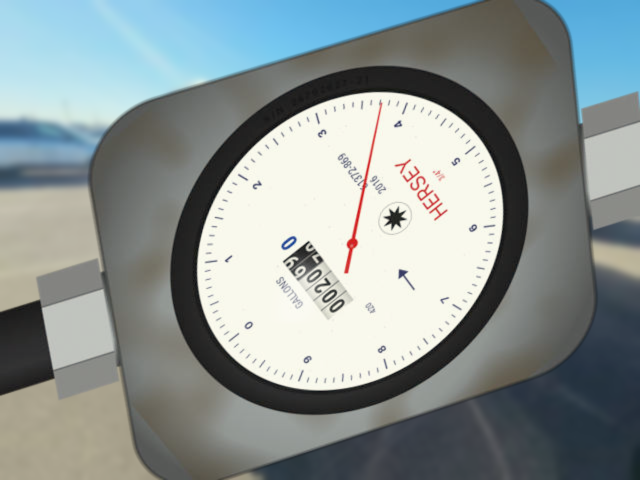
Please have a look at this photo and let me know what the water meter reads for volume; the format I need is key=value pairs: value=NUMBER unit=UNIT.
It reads value=20693.7 unit=gal
